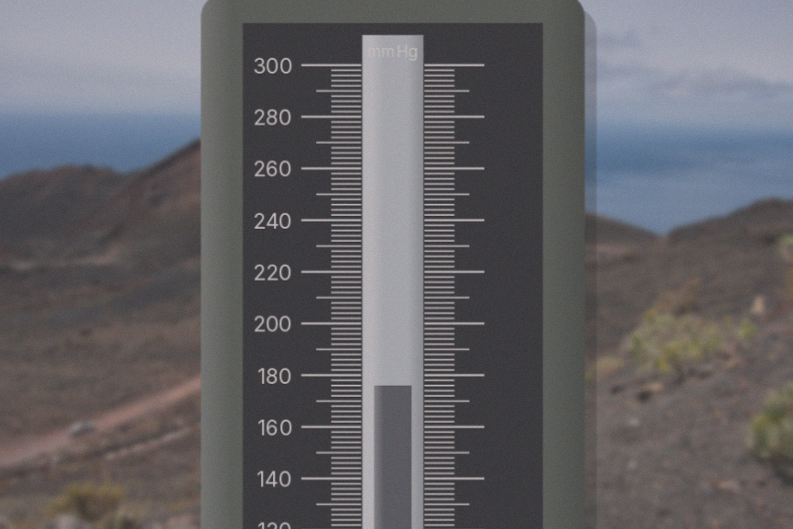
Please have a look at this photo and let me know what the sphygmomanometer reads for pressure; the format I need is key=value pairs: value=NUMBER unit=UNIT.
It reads value=176 unit=mmHg
